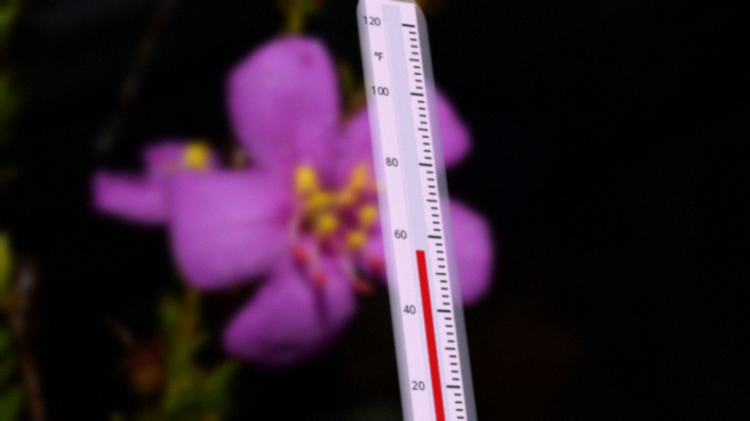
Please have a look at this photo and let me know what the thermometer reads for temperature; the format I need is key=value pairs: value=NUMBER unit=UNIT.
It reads value=56 unit=°F
